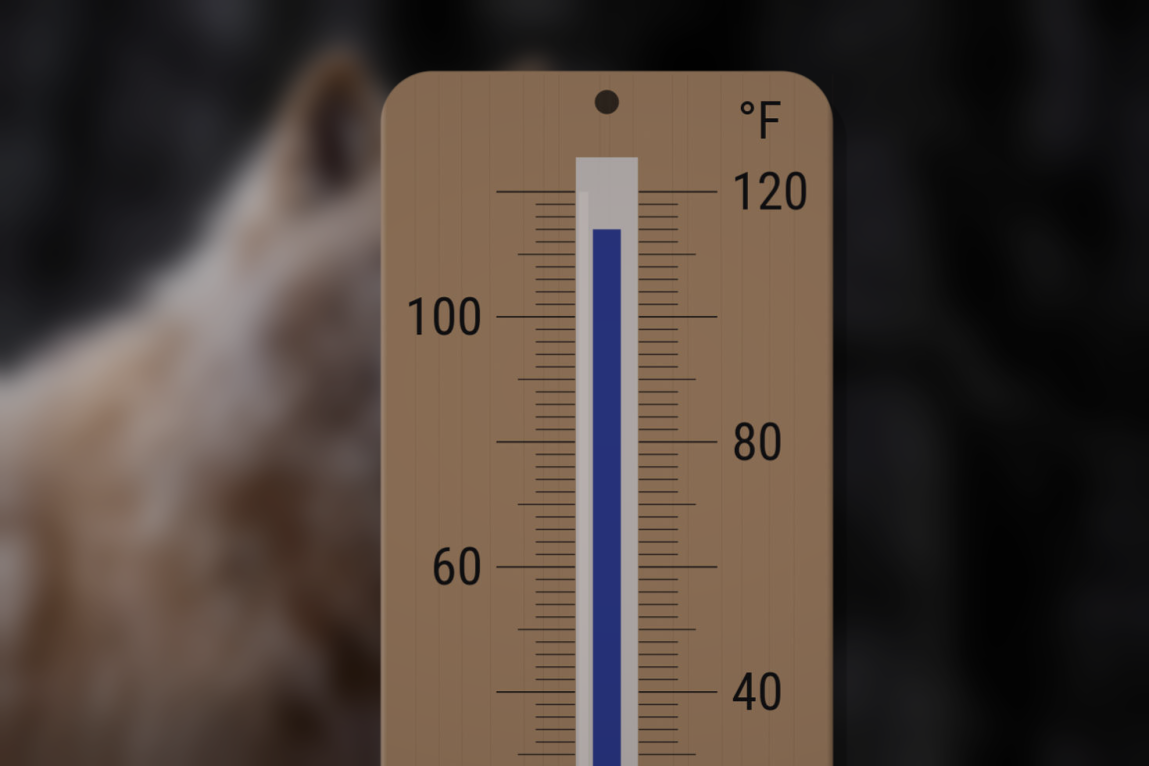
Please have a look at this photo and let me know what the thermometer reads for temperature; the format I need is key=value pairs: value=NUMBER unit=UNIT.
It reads value=114 unit=°F
